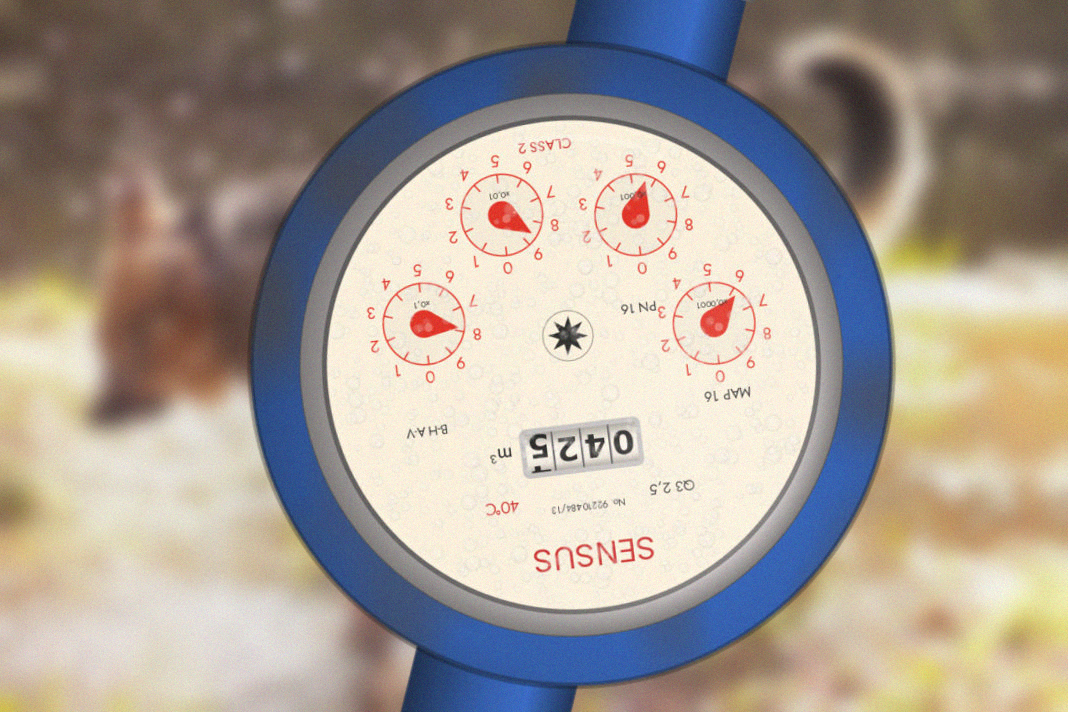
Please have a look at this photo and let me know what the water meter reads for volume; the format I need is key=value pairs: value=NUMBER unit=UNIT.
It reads value=424.7856 unit=m³
